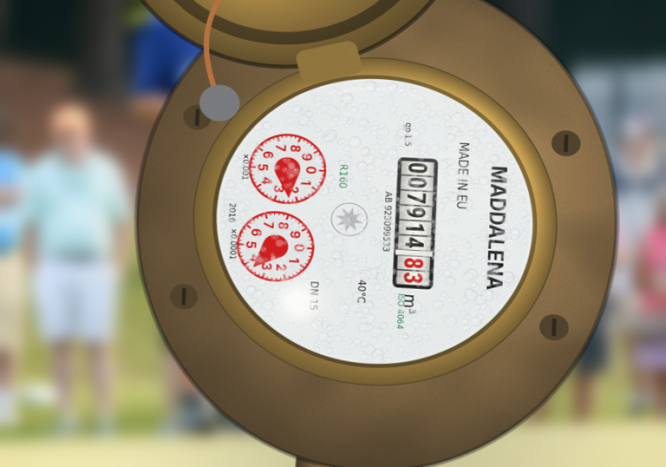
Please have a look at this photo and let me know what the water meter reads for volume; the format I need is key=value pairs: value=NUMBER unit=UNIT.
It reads value=7914.8323 unit=m³
